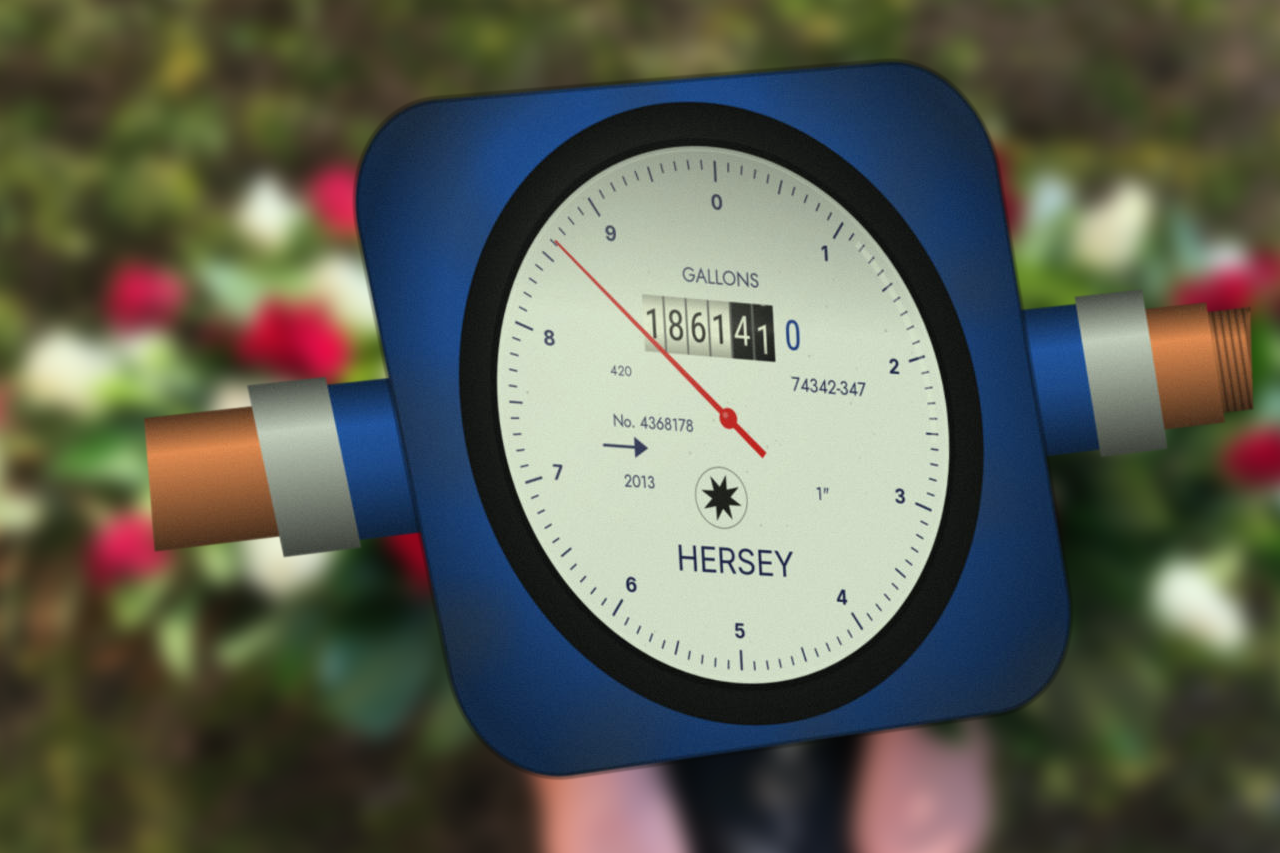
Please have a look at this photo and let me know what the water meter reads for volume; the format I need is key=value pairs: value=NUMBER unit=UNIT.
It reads value=1861408.6 unit=gal
